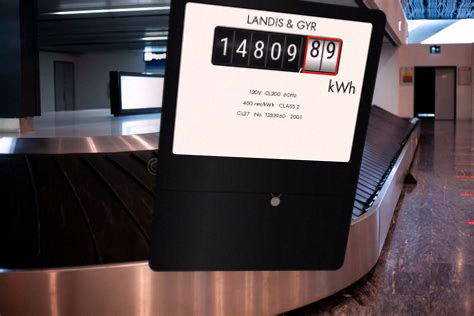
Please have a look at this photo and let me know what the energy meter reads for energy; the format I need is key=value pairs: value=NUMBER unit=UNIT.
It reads value=14809.89 unit=kWh
